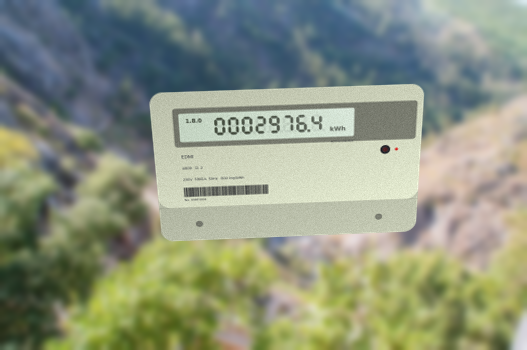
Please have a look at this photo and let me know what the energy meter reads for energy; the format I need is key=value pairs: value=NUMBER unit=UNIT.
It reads value=2976.4 unit=kWh
